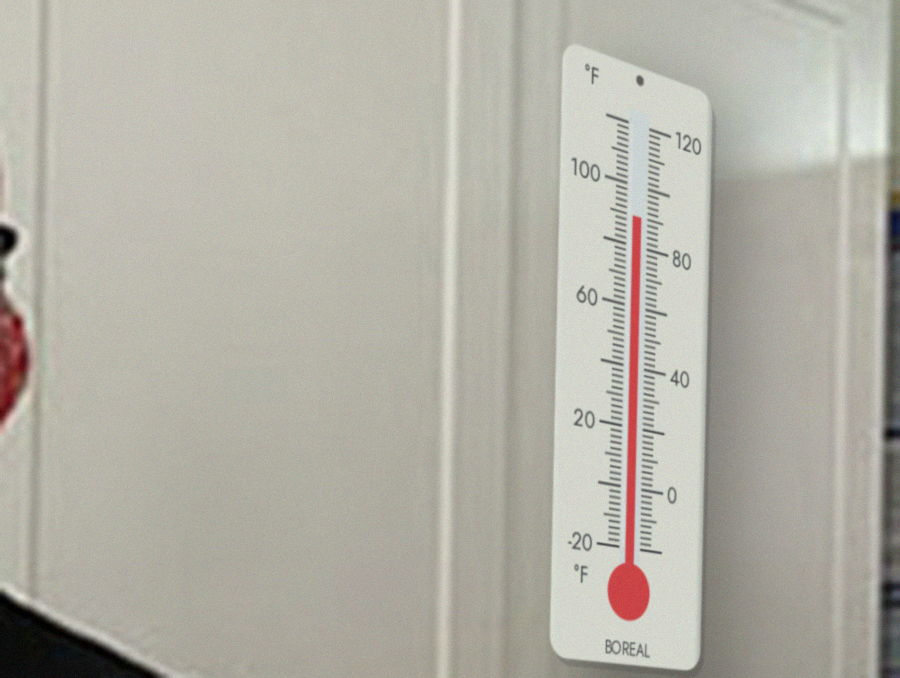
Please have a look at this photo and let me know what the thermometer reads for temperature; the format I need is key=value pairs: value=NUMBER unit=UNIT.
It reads value=90 unit=°F
